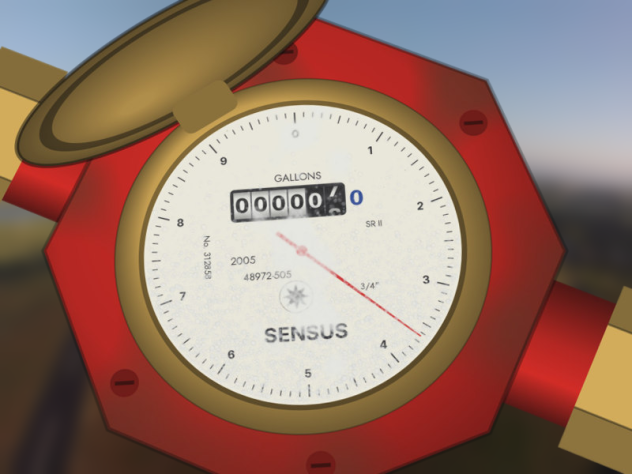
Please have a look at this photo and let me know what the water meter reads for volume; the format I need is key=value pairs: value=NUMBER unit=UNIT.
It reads value=73.6 unit=gal
